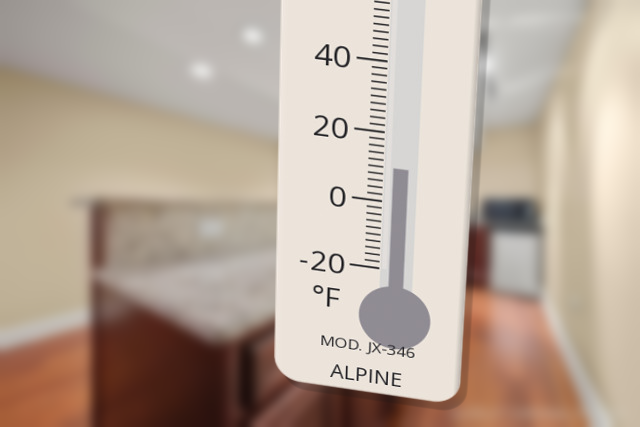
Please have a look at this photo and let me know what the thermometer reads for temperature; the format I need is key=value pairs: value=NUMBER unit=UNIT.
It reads value=10 unit=°F
